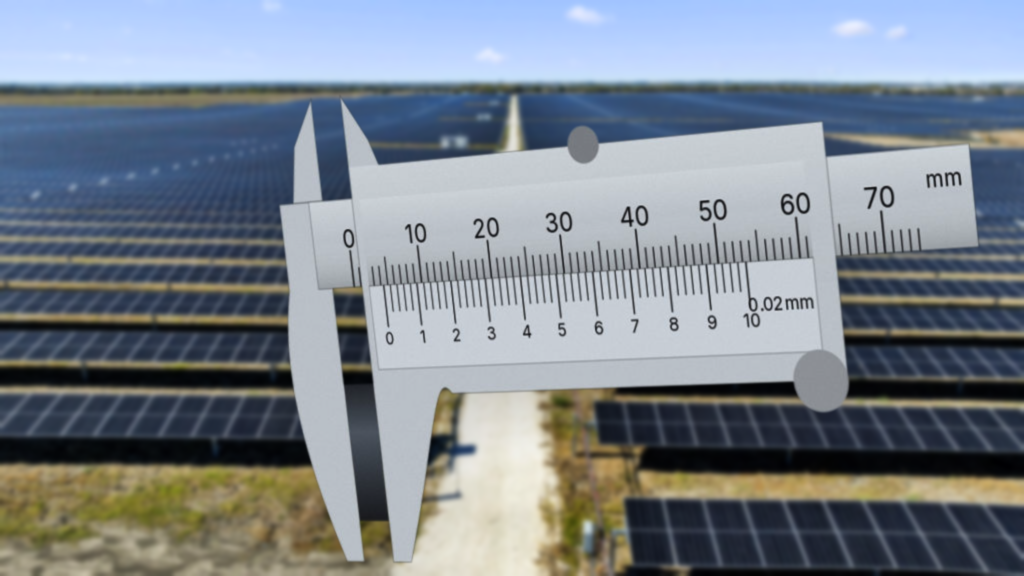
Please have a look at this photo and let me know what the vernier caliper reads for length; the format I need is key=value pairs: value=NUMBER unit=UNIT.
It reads value=4.4 unit=mm
